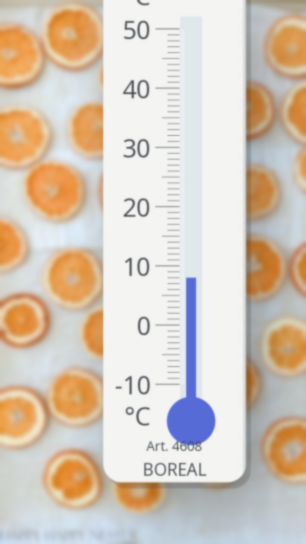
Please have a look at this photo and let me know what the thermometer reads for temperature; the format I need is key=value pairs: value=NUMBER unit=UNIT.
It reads value=8 unit=°C
